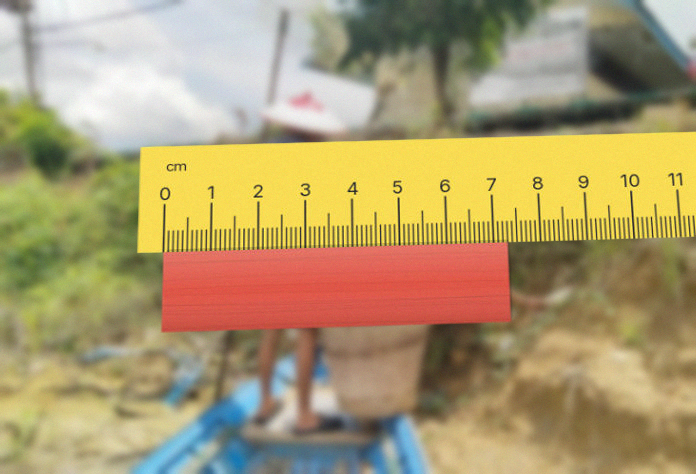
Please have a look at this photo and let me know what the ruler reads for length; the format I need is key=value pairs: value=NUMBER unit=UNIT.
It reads value=7.3 unit=cm
